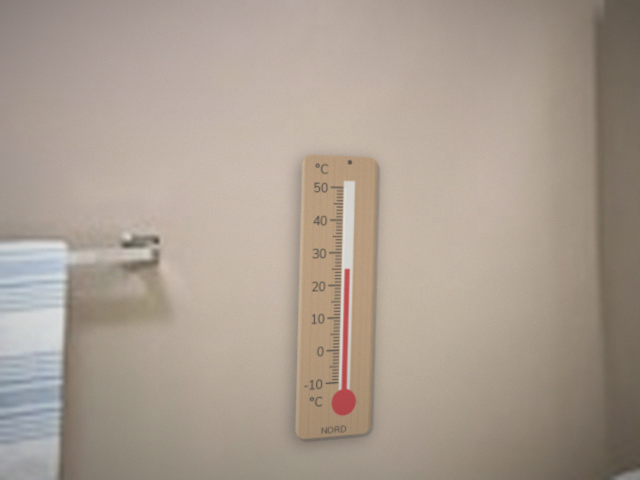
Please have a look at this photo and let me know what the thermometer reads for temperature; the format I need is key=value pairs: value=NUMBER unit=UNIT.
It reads value=25 unit=°C
